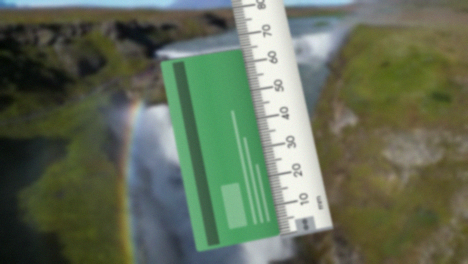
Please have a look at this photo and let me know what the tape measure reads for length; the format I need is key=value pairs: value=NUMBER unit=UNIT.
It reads value=65 unit=mm
